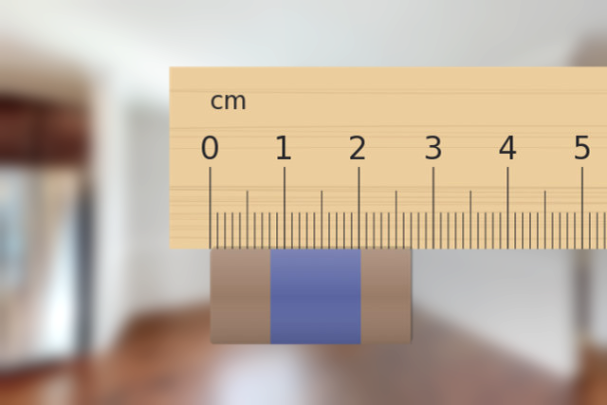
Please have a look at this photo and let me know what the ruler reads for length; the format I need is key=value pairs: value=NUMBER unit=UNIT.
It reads value=2.7 unit=cm
